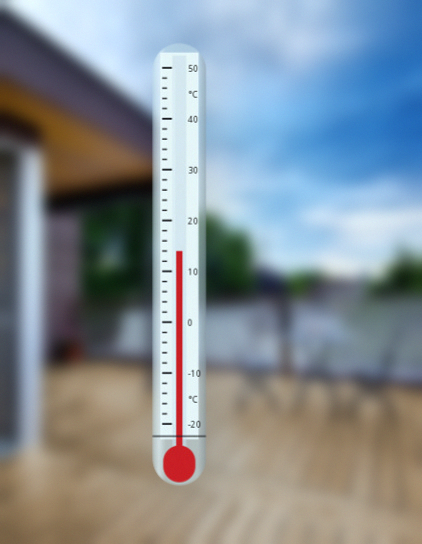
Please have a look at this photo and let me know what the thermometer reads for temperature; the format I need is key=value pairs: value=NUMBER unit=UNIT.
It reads value=14 unit=°C
